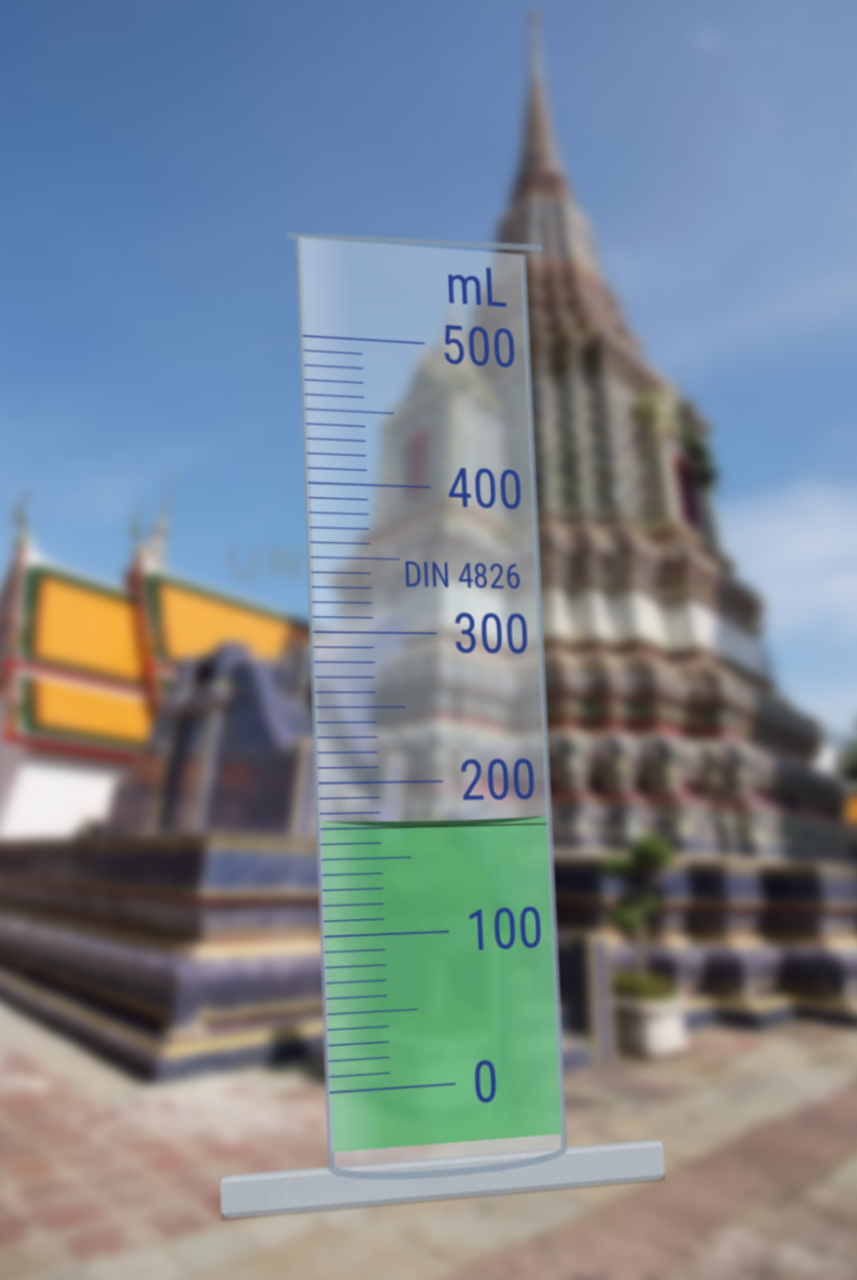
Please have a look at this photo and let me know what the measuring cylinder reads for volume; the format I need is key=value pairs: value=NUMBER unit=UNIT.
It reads value=170 unit=mL
